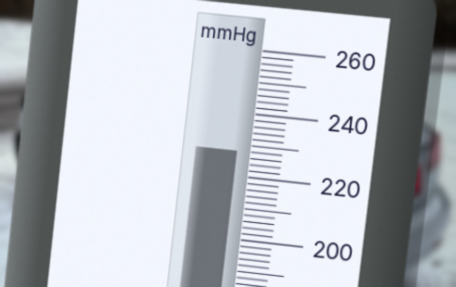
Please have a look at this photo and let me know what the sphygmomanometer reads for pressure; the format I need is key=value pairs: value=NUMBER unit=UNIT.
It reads value=228 unit=mmHg
